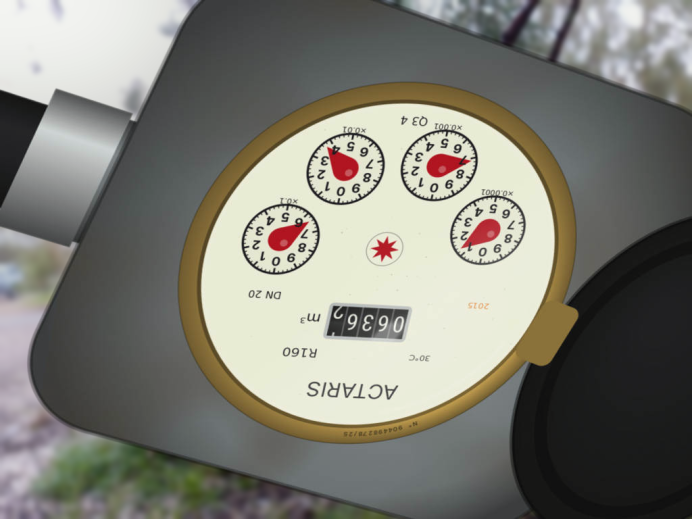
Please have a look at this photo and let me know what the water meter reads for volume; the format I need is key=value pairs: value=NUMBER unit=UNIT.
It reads value=6361.6371 unit=m³
